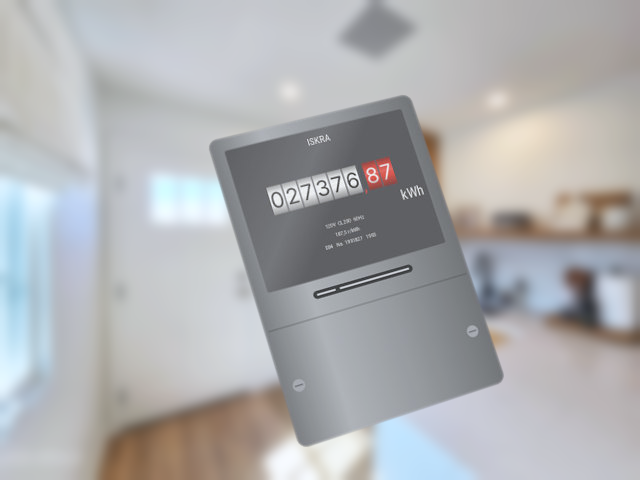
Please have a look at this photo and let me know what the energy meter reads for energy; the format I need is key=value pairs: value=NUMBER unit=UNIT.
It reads value=27376.87 unit=kWh
